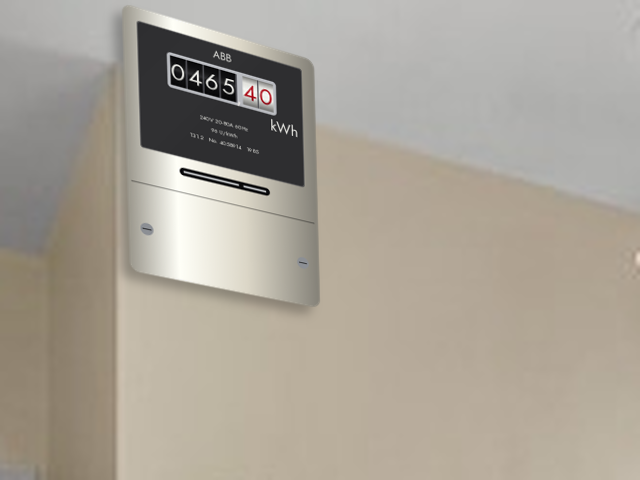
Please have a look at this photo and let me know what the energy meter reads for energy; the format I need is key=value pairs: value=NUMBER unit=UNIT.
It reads value=465.40 unit=kWh
